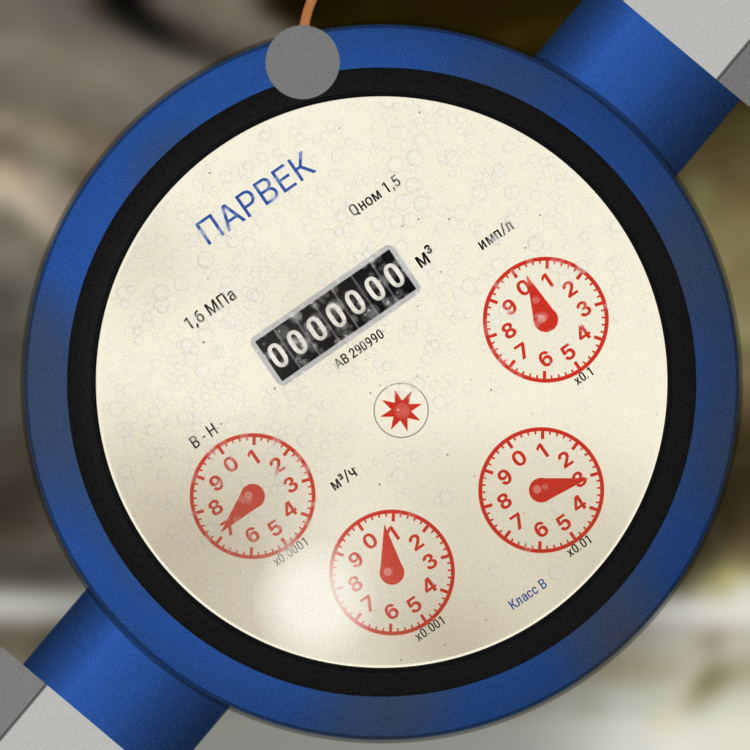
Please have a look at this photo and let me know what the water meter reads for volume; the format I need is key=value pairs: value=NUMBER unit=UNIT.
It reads value=0.0307 unit=m³
